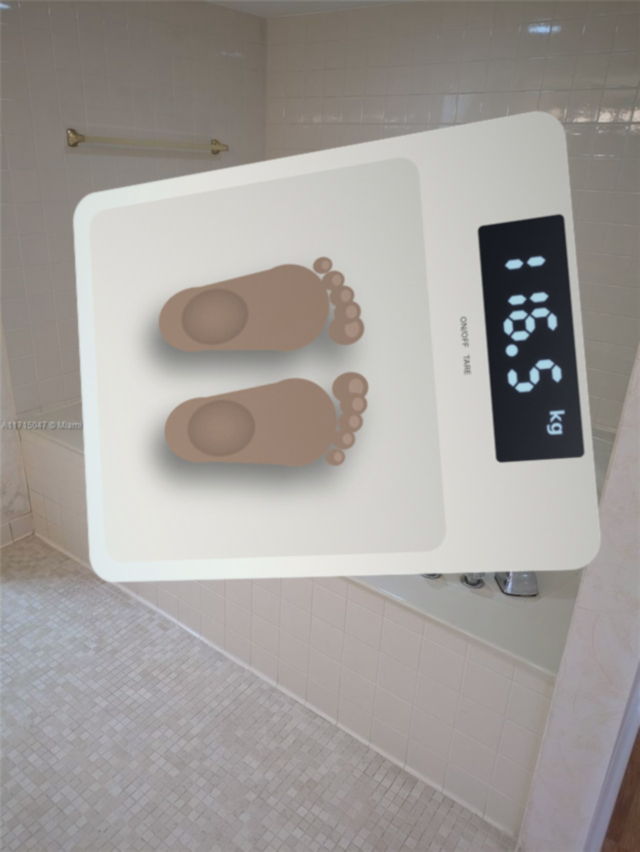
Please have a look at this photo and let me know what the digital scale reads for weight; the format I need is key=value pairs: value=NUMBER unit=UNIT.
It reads value=116.5 unit=kg
